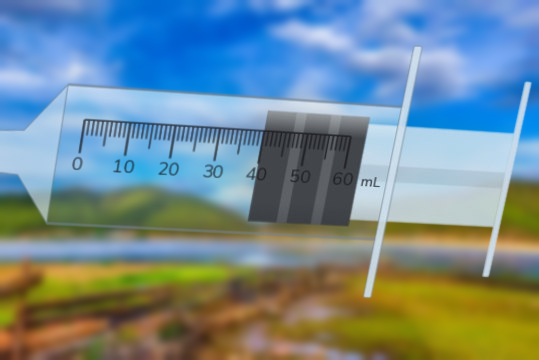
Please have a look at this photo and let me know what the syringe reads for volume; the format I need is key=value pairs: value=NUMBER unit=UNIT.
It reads value=40 unit=mL
